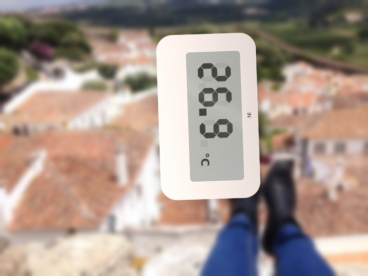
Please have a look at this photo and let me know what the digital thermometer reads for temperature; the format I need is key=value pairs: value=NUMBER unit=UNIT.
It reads value=26.9 unit=°C
